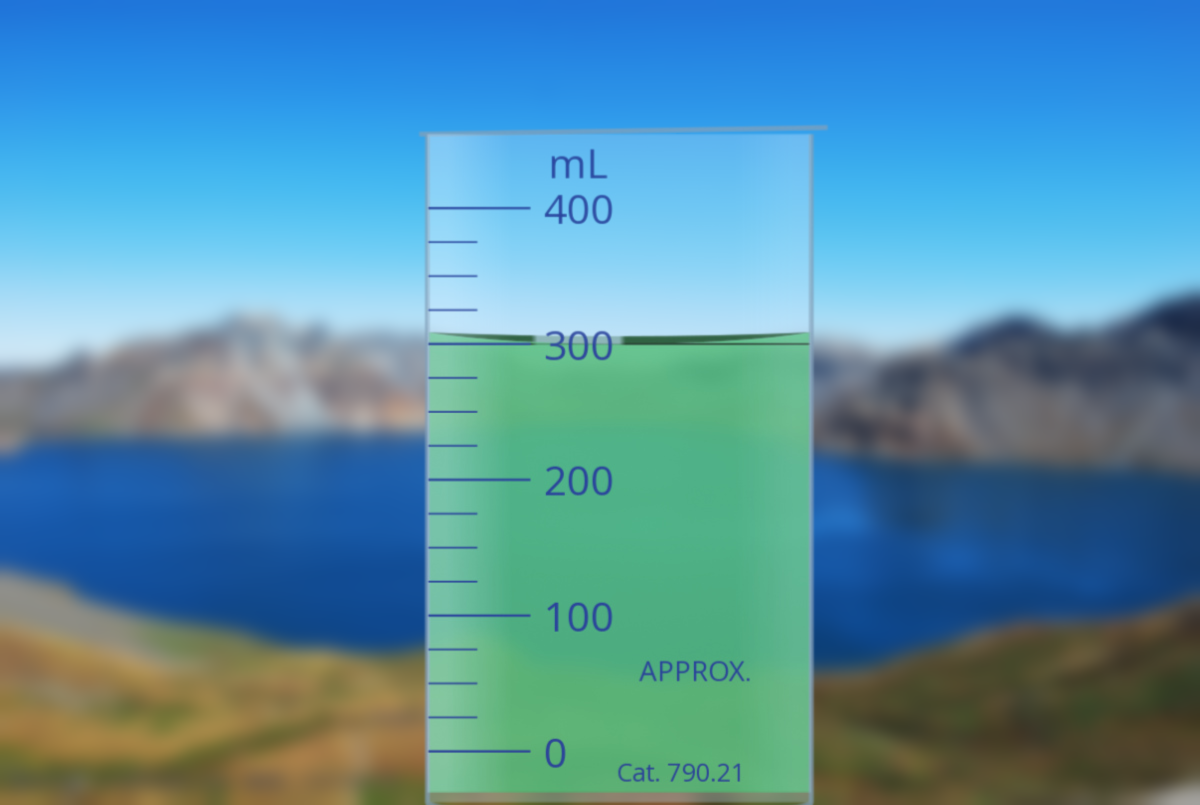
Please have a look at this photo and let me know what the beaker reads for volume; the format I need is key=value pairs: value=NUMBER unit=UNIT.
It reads value=300 unit=mL
